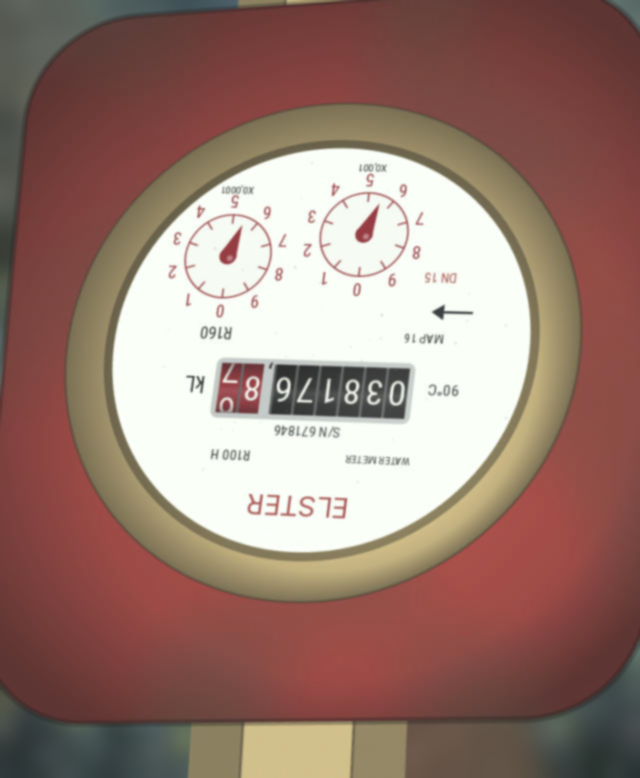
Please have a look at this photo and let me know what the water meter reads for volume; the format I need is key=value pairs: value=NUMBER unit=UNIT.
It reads value=38176.8655 unit=kL
